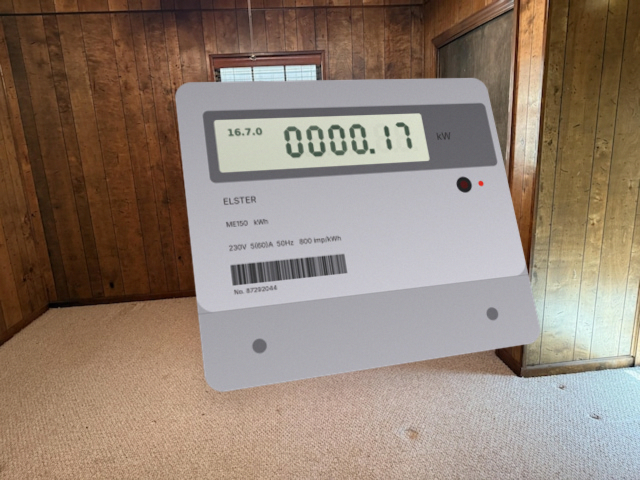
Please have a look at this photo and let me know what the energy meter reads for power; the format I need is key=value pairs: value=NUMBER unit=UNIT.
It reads value=0.17 unit=kW
